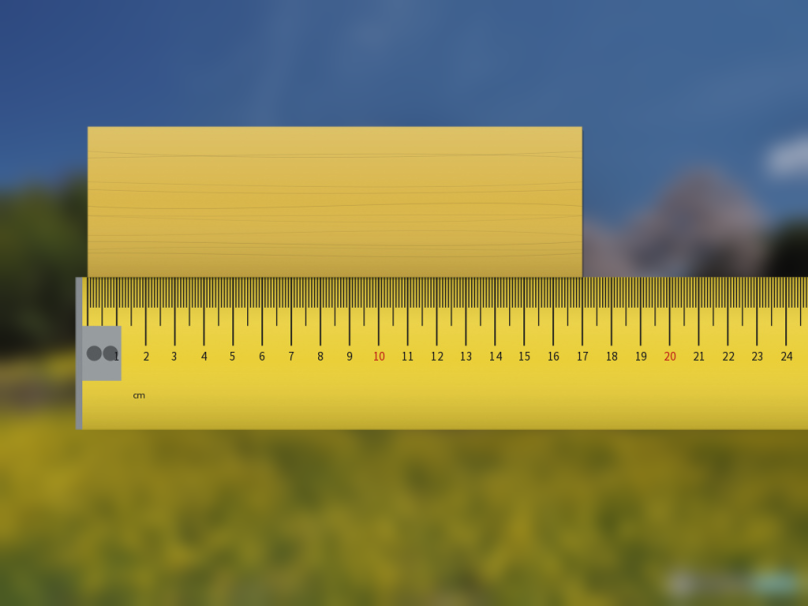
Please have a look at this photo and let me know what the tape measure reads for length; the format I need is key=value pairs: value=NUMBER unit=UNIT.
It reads value=17 unit=cm
